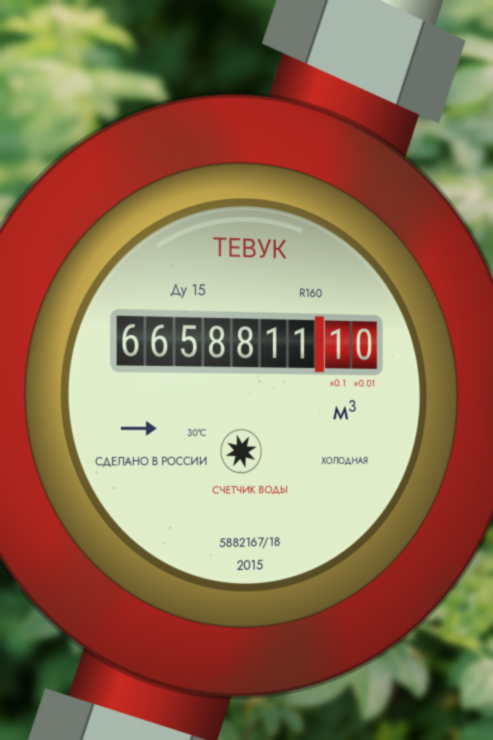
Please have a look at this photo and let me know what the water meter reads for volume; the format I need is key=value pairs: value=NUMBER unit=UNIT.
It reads value=6658811.10 unit=m³
